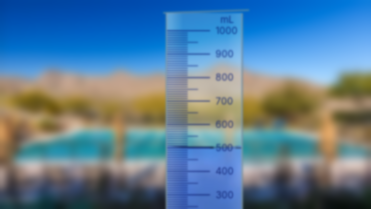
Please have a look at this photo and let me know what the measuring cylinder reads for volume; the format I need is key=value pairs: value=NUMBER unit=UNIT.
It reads value=500 unit=mL
